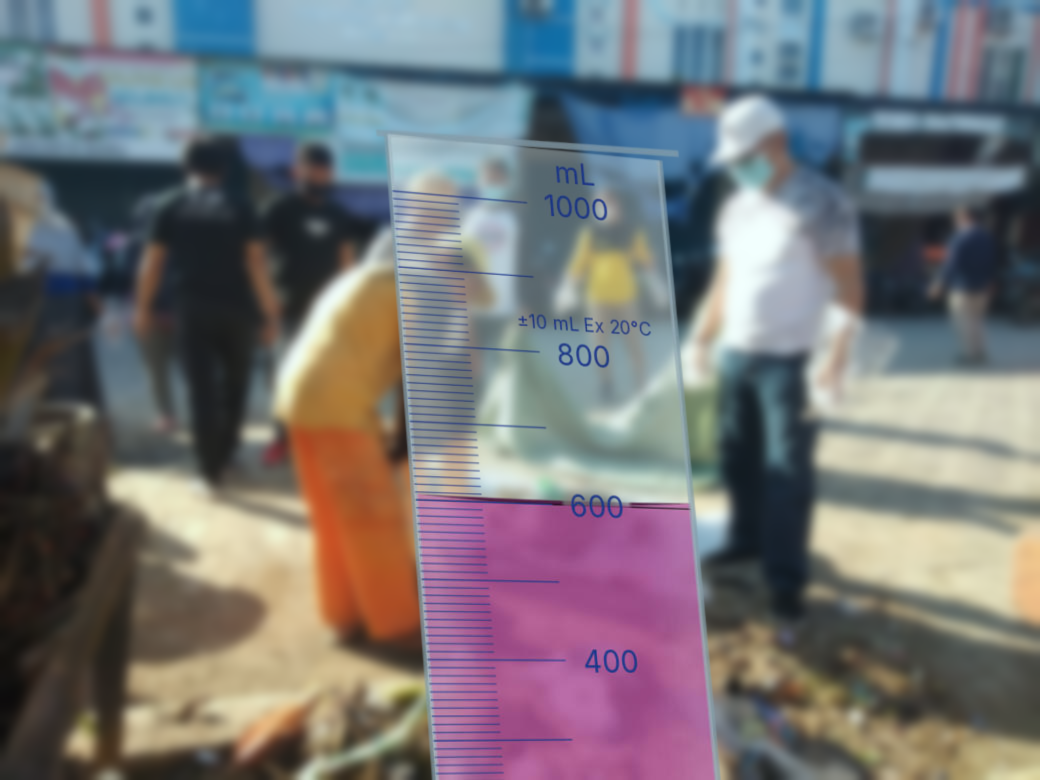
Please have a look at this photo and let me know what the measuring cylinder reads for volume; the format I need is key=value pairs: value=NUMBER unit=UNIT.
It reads value=600 unit=mL
